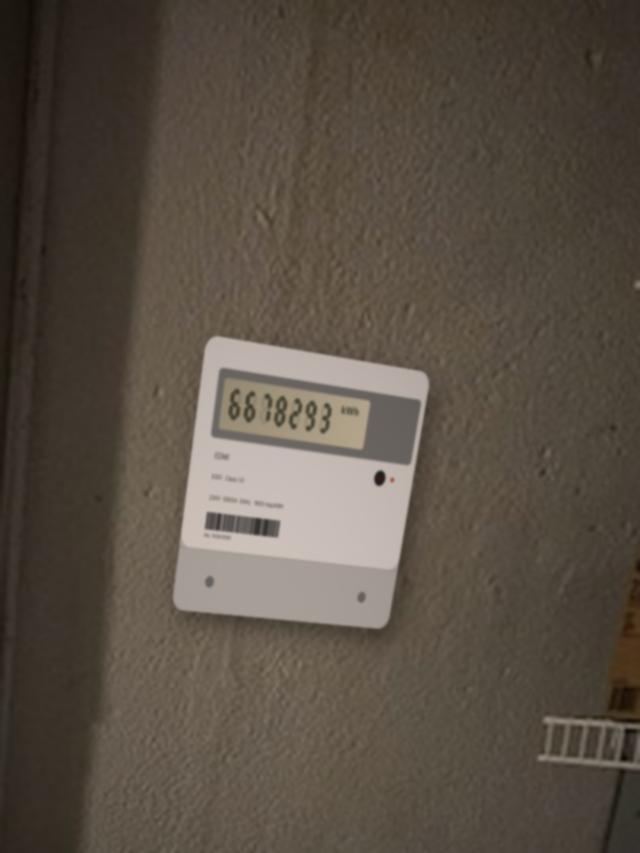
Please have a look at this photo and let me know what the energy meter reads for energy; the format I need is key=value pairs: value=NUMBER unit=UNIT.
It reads value=6678293 unit=kWh
